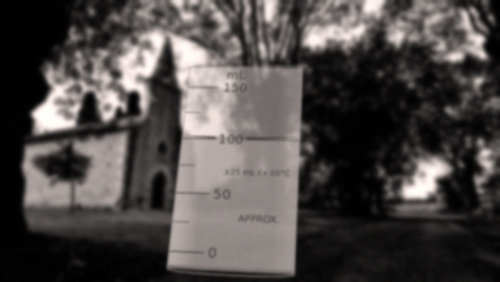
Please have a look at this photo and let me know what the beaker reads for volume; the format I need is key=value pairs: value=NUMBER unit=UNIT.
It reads value=100 unit=mL
